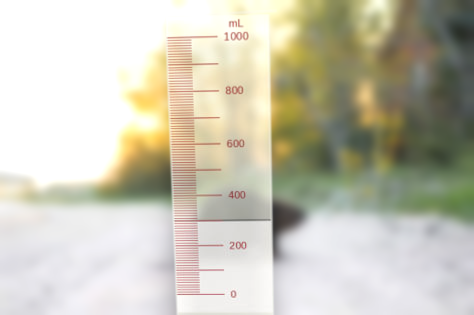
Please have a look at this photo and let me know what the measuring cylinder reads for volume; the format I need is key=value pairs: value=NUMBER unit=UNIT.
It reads value=300 unit=mL
